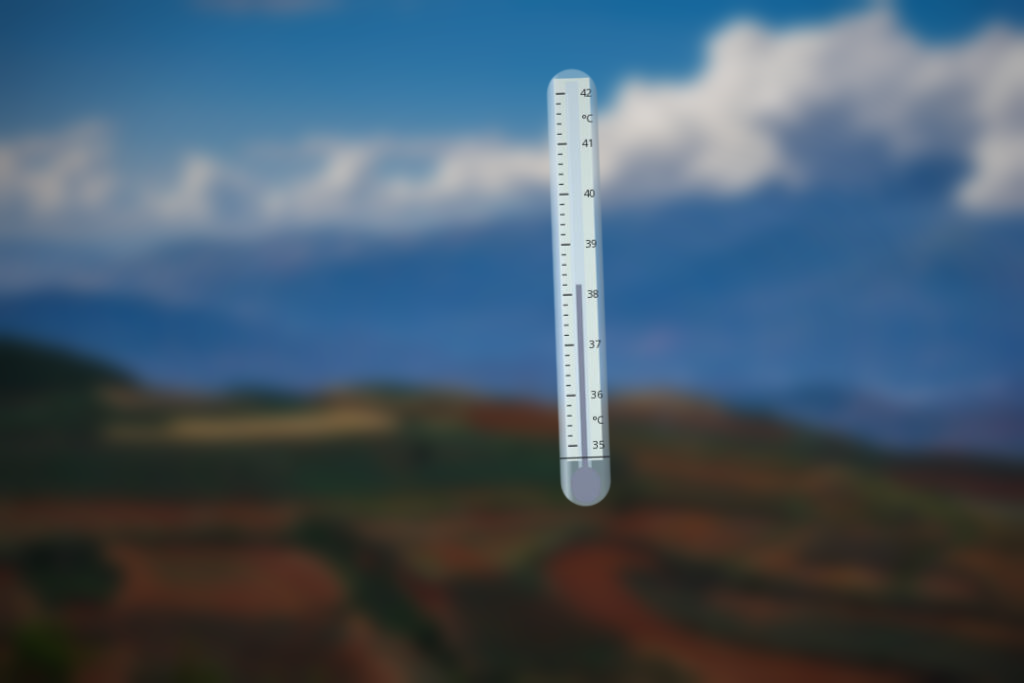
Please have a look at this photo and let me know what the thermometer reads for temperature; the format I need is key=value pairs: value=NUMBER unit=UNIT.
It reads value=38.2 unit=°C
